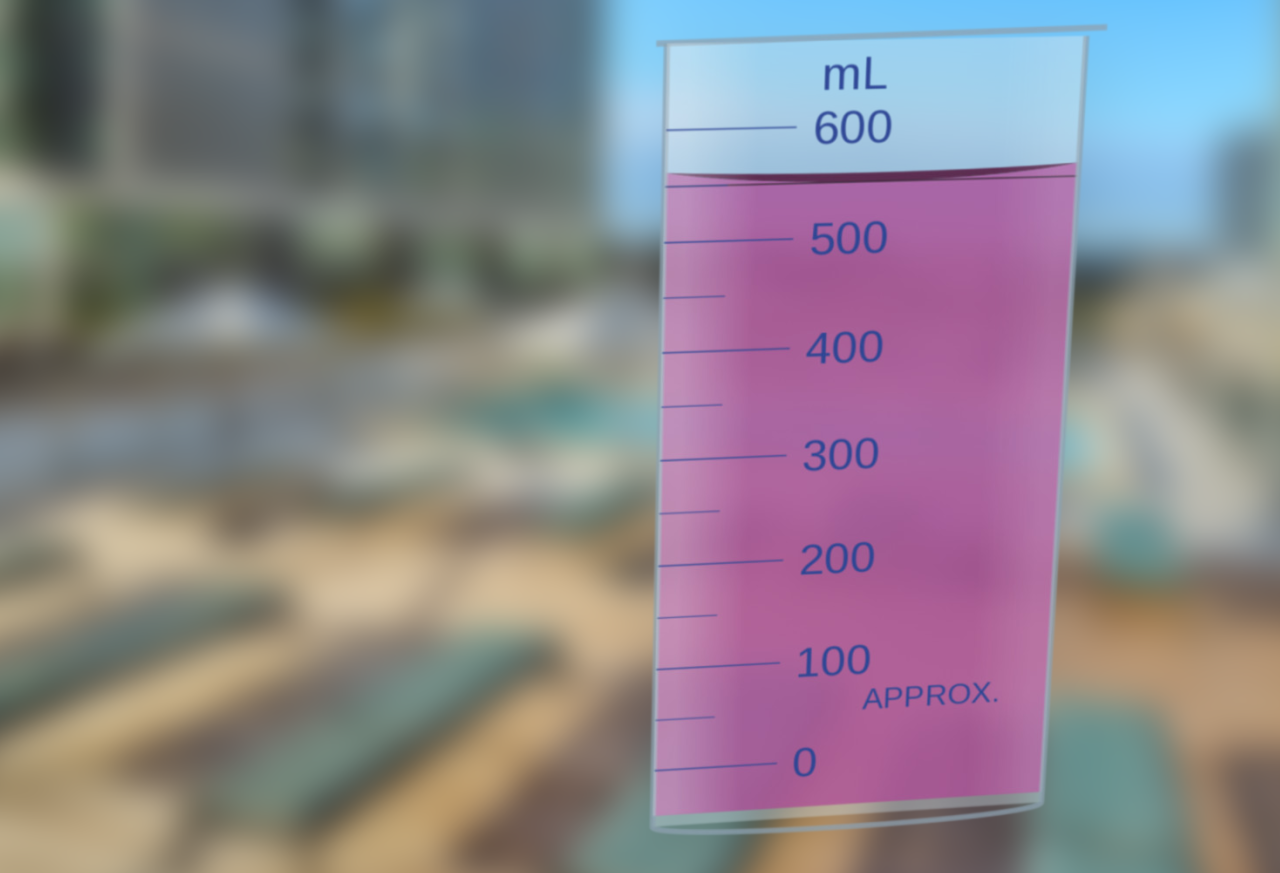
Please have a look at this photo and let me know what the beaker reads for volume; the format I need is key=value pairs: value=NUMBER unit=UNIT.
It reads value=550 unit=mL
